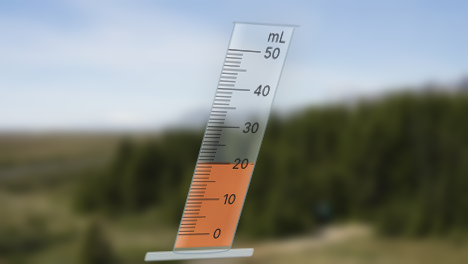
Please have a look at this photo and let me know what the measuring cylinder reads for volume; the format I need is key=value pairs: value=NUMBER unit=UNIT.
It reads value=20 unit=mL
